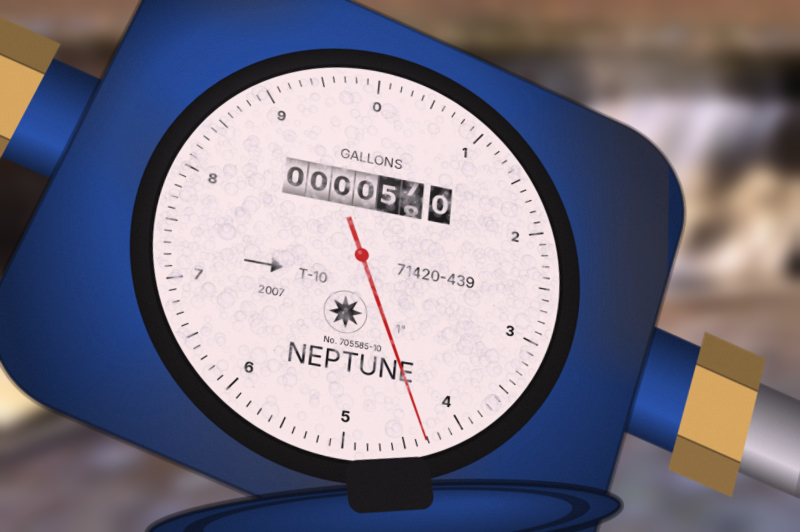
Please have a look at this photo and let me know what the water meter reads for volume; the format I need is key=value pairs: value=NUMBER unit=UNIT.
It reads value=574.3 unit=gal
